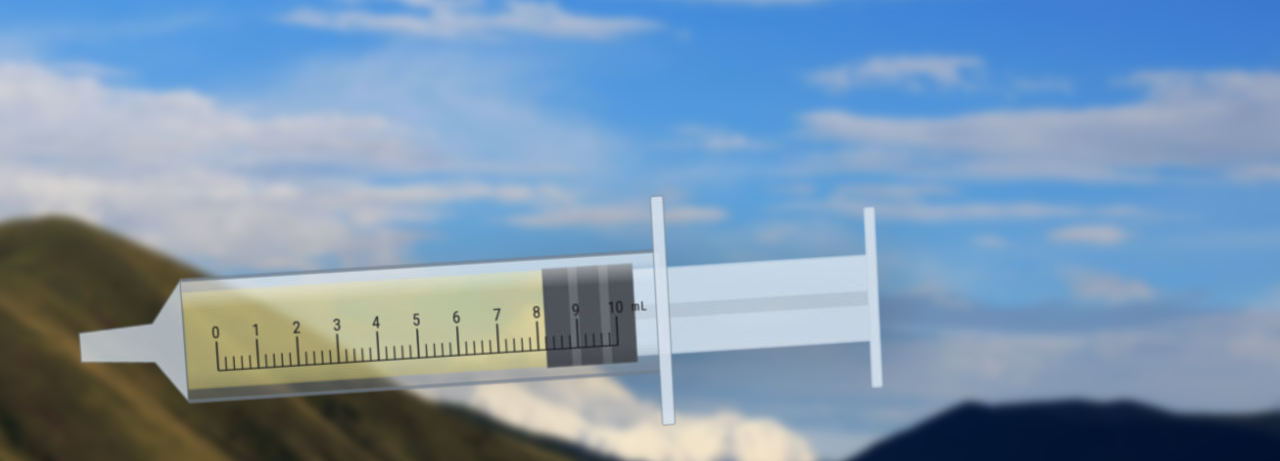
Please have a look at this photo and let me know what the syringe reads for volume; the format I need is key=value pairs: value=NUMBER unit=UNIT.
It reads value=8.2 unit=mL
